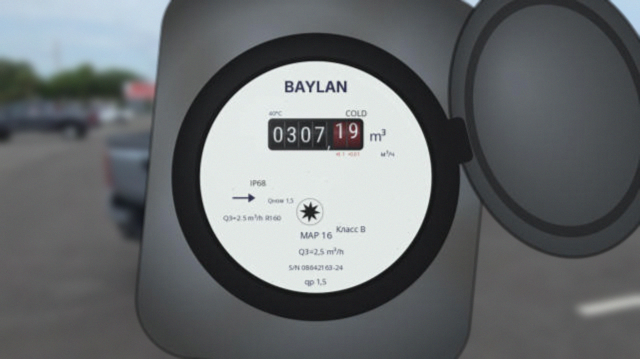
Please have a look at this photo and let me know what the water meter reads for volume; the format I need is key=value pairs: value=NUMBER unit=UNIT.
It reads value=307.19 unit=m³
